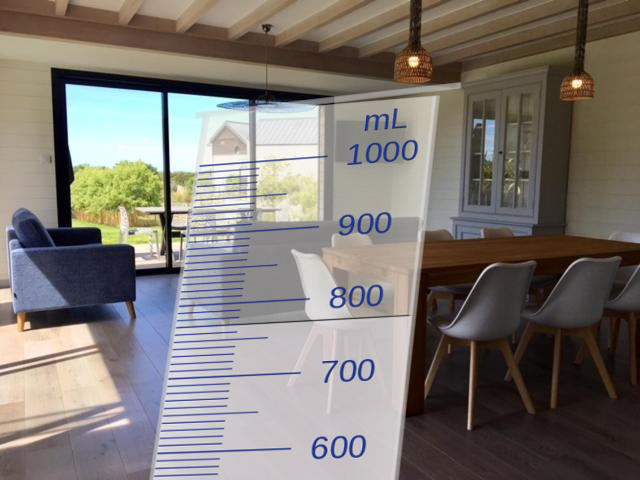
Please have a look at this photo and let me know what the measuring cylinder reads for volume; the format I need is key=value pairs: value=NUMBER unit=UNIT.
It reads value=770 unit=mL
